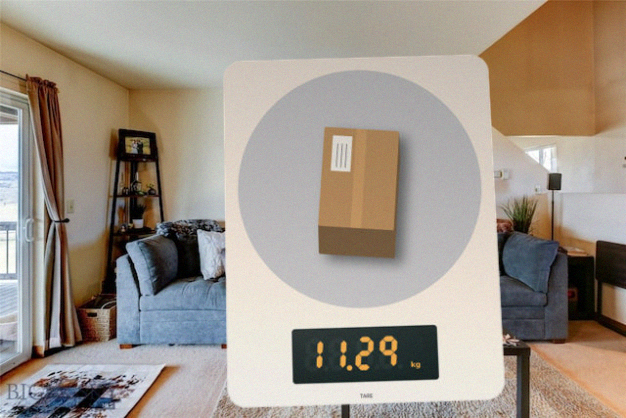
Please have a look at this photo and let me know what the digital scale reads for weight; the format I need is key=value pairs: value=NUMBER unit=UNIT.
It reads value=11.29 unit=kg
